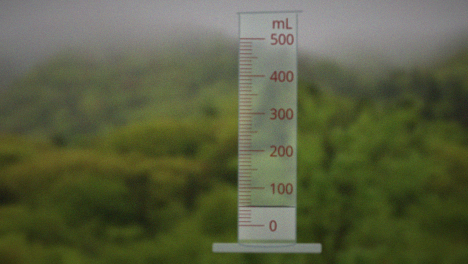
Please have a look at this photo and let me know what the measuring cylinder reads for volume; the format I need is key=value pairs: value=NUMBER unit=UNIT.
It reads value=50 unit=mL
